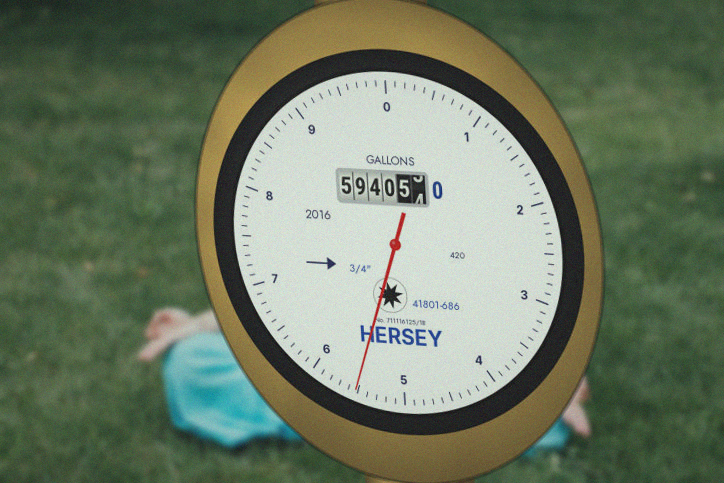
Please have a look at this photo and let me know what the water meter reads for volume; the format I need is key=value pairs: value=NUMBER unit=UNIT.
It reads value=5940535.5 unit=gal
